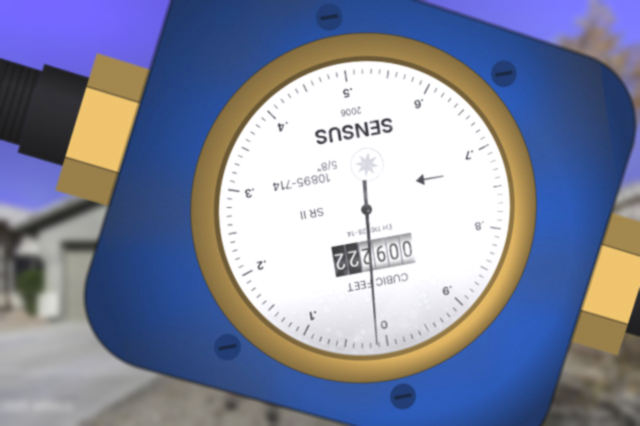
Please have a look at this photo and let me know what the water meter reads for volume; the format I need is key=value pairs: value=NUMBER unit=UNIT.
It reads value=9222.01 unit=ft³
